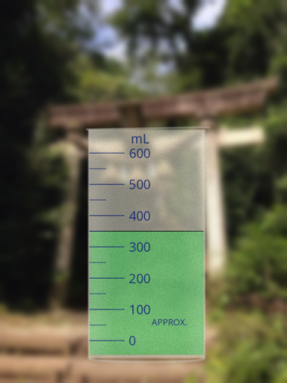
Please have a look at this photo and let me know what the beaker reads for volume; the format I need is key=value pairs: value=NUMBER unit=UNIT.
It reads value=350 unit=mL
